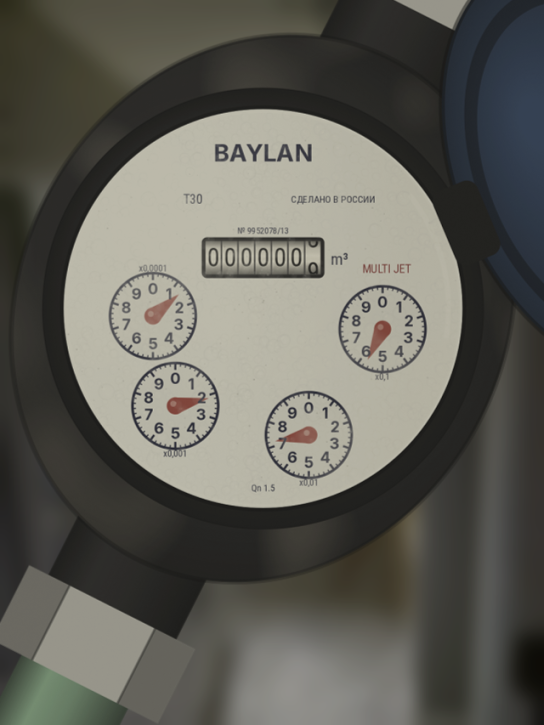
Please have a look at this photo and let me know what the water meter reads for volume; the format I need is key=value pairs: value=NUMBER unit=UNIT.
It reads value=8.5721 unit=m³
